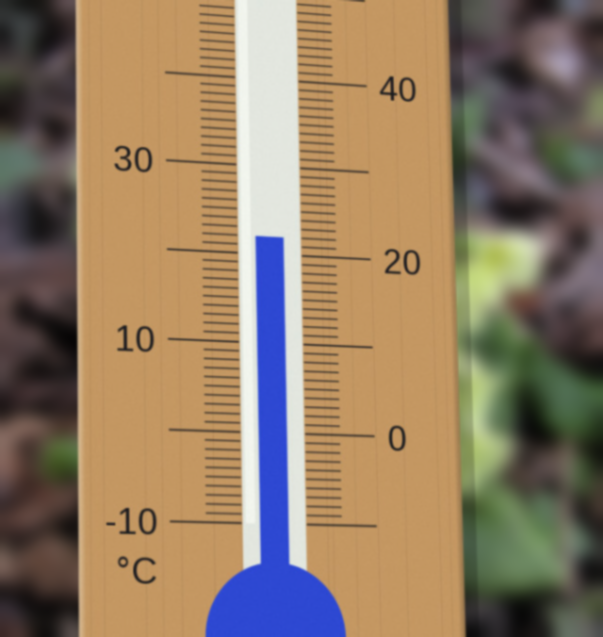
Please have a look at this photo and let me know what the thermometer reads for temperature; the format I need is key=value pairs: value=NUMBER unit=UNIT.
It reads value=22 unit=°C
